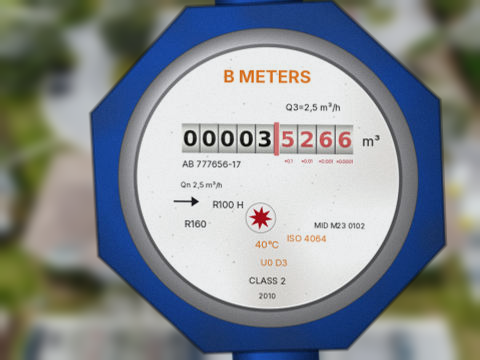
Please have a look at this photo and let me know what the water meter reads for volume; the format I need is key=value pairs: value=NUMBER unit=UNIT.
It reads value=3.5266 unit=m³
